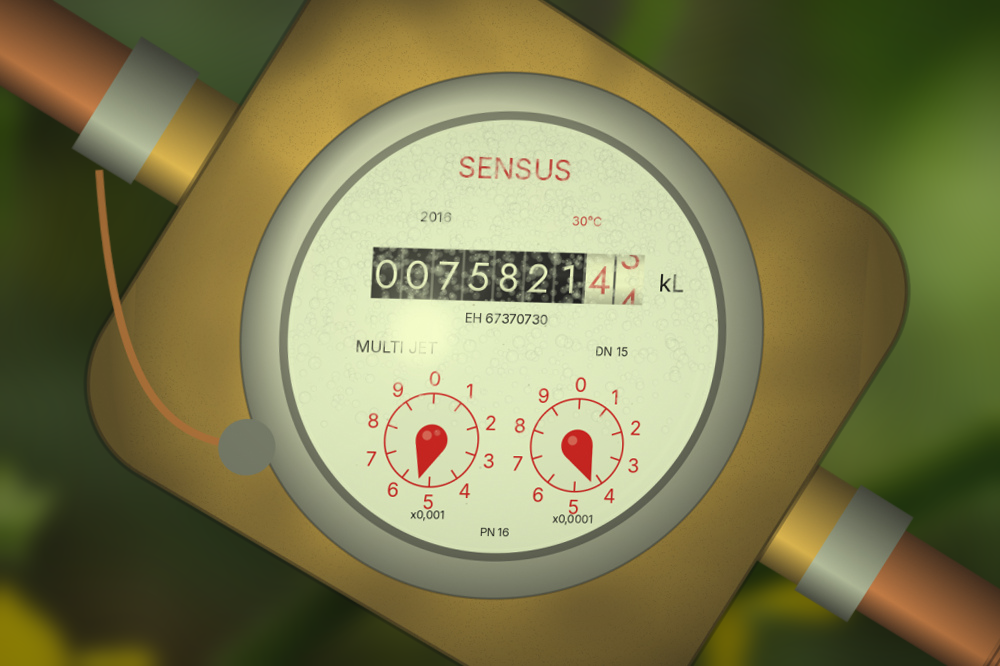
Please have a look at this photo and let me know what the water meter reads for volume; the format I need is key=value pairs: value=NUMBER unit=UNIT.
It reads value=75821.4354 unit=kL
